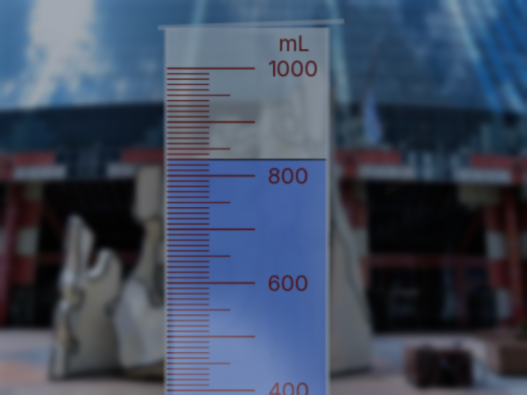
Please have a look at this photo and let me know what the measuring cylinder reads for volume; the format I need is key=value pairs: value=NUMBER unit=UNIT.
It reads value=830 unit=mL
